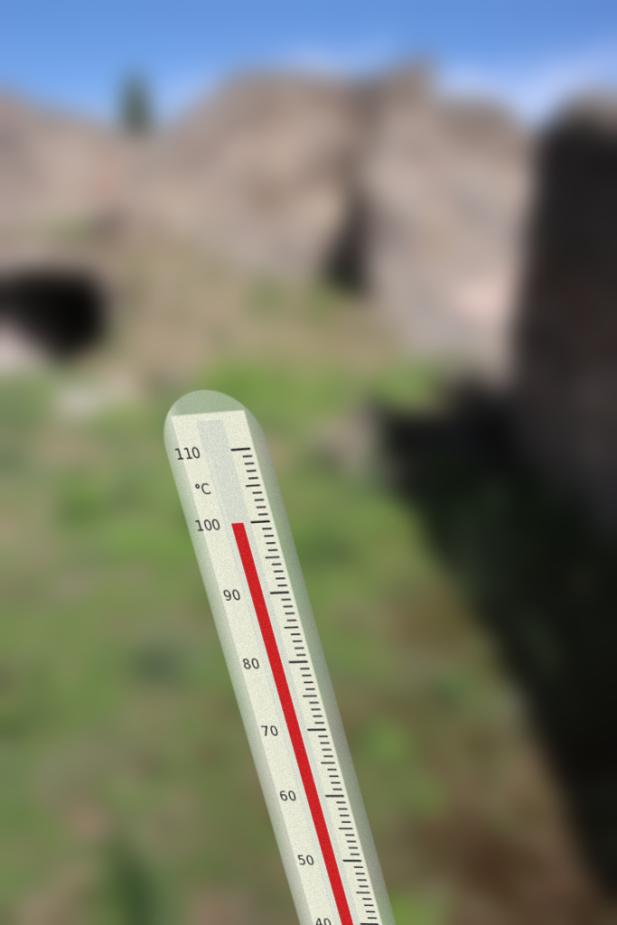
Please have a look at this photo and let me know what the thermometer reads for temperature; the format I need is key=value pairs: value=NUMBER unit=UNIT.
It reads value=100 unit=°C
